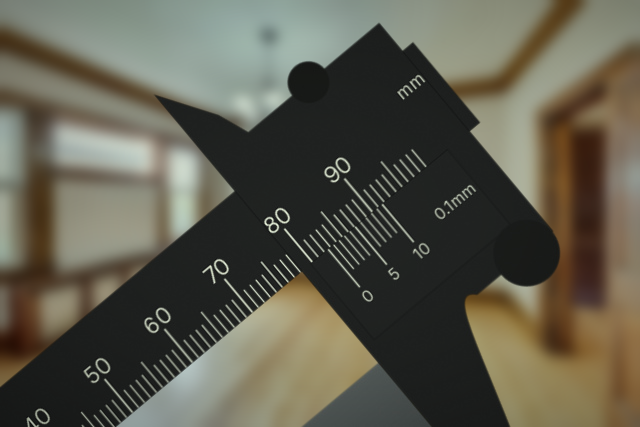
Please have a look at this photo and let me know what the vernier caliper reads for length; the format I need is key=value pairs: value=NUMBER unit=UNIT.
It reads value=82.6 unit=mm
